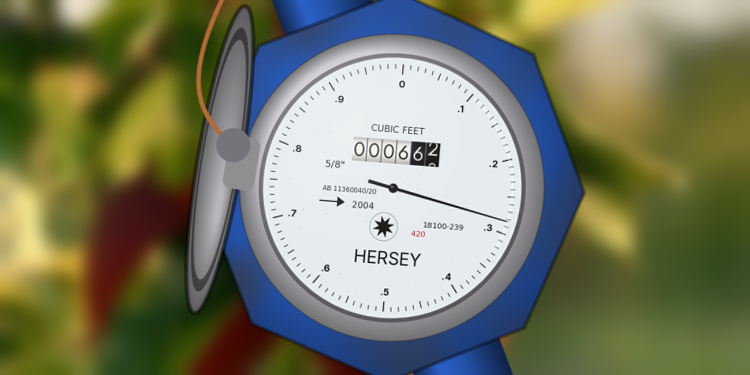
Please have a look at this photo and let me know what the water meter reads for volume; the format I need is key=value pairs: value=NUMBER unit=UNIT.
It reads value=662.28 unit=ft³
